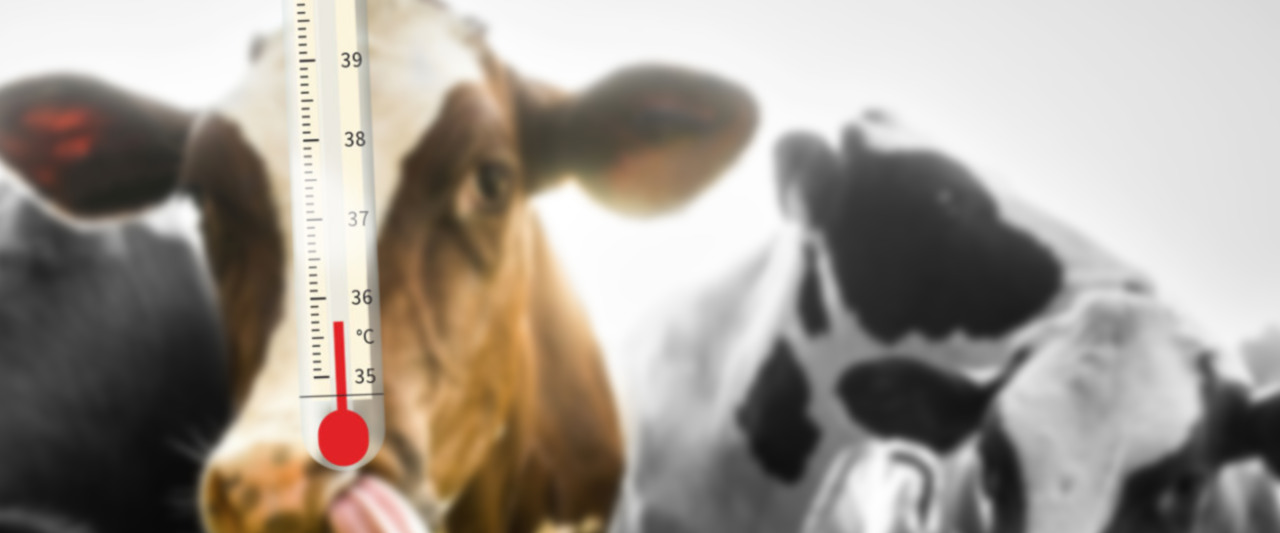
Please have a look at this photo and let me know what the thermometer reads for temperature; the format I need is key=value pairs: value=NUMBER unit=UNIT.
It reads value=35.7 unit=°C
